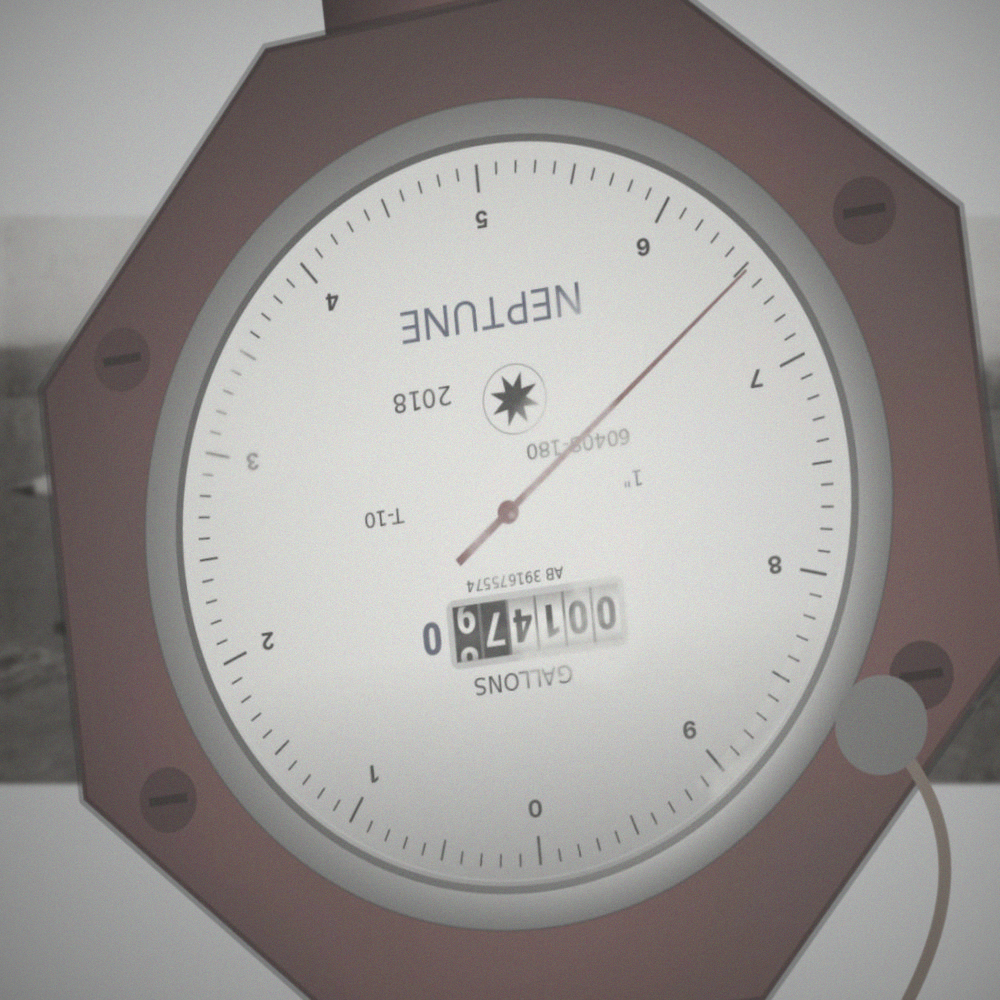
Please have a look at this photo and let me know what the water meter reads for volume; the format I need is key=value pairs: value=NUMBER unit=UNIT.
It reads value=14786.5 unit=gal
